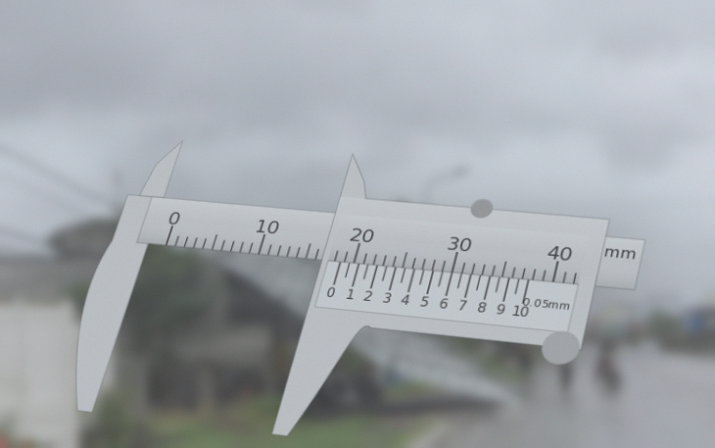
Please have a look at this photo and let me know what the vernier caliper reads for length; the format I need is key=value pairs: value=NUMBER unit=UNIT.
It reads value=18.6 unit=mm
